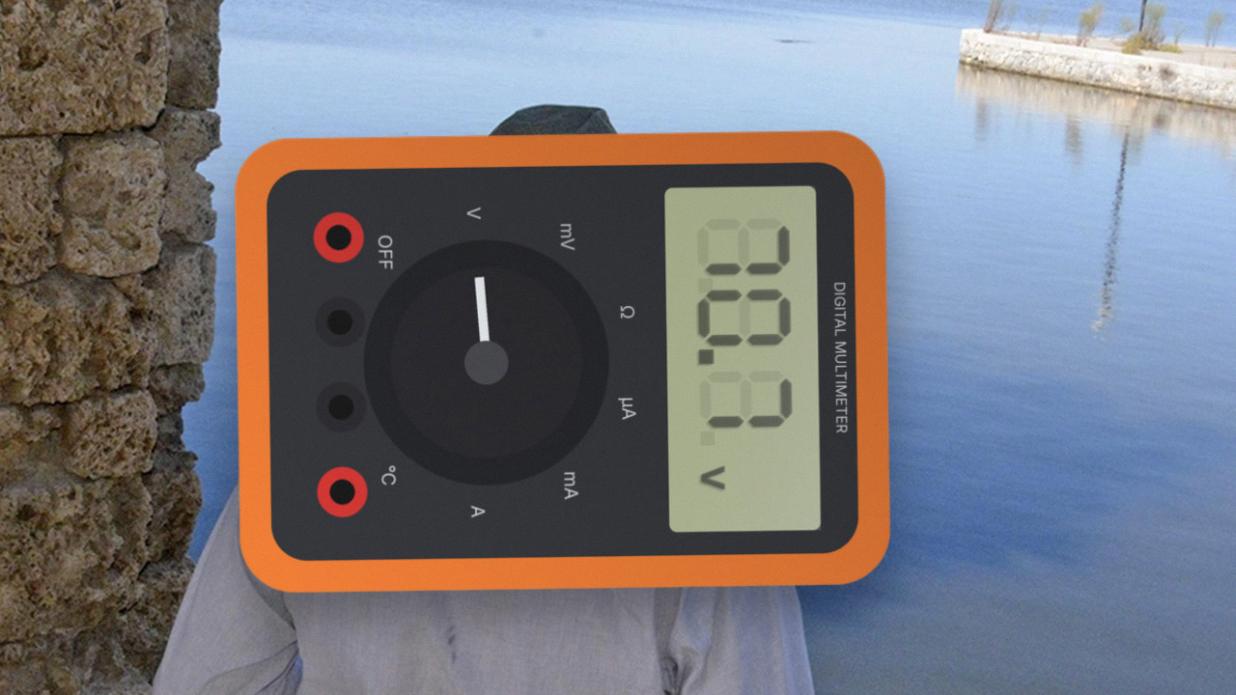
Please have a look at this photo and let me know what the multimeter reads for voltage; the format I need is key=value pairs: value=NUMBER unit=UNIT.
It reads value=70.7 unit=V
